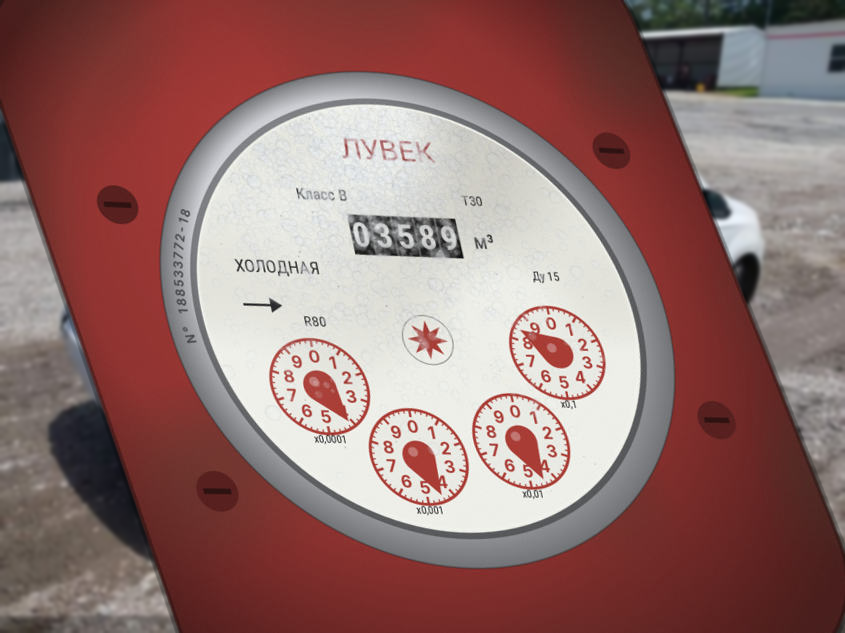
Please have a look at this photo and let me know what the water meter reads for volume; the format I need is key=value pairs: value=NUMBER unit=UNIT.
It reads value=3589.8444 unit=m³
